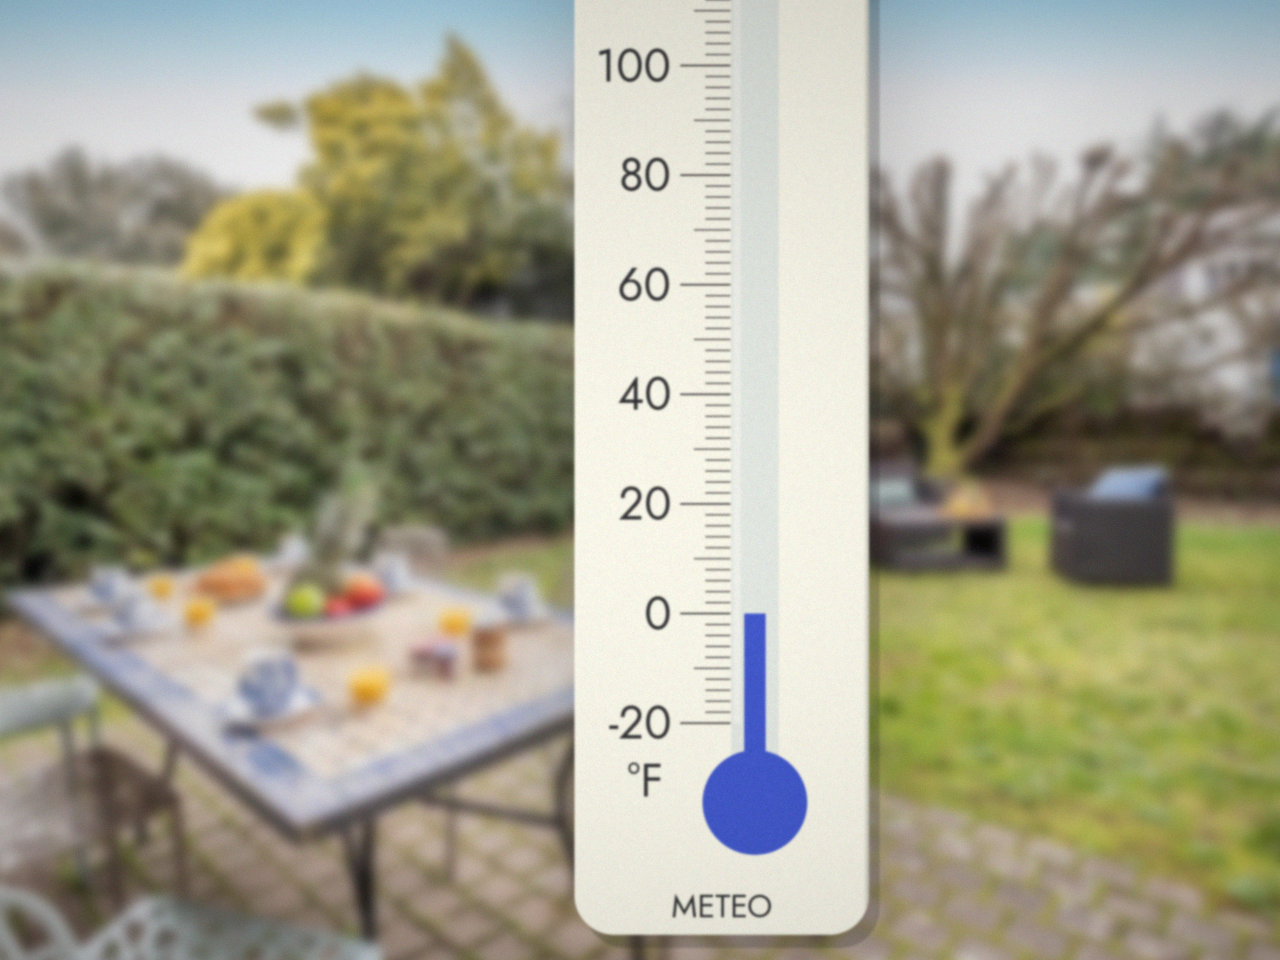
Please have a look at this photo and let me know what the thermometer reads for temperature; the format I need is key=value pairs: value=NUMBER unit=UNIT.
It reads value=0 unit=°F
